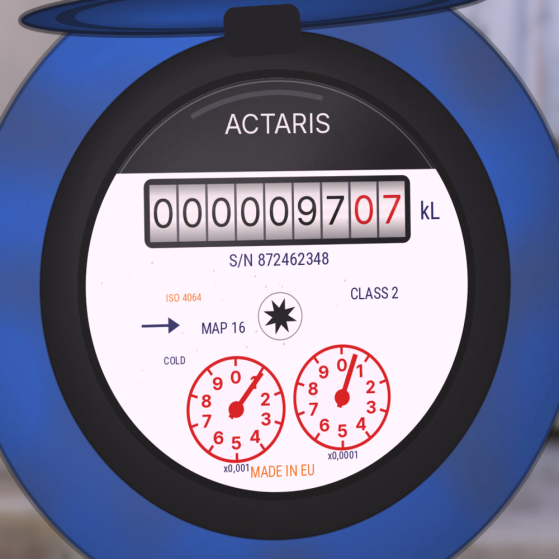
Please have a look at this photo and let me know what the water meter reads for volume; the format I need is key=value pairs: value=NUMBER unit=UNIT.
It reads value=97.0710 unit=kL
